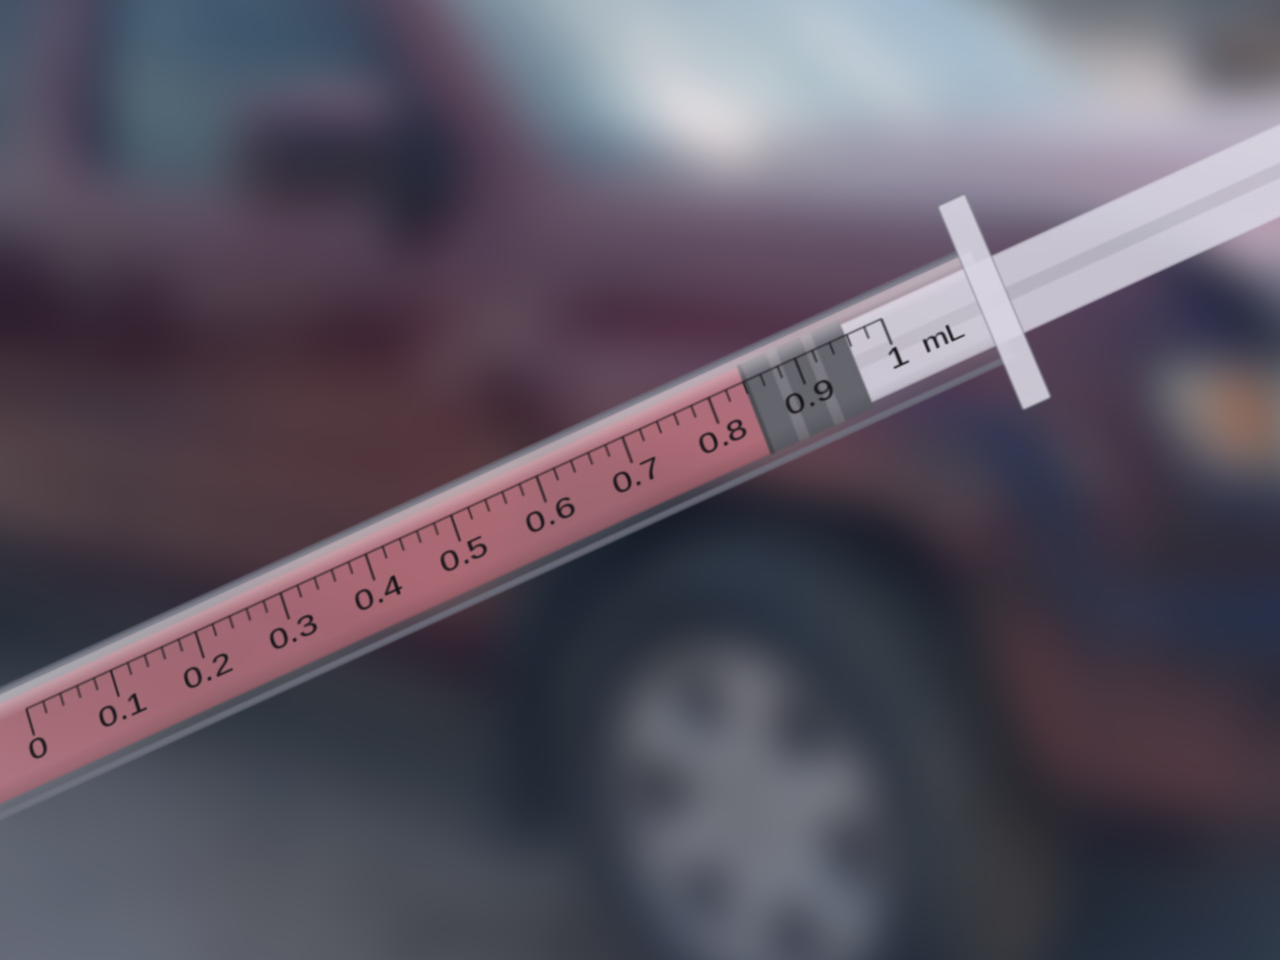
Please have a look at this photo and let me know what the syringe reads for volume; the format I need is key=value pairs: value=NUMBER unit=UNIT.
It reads value=0.84 unit=mL
